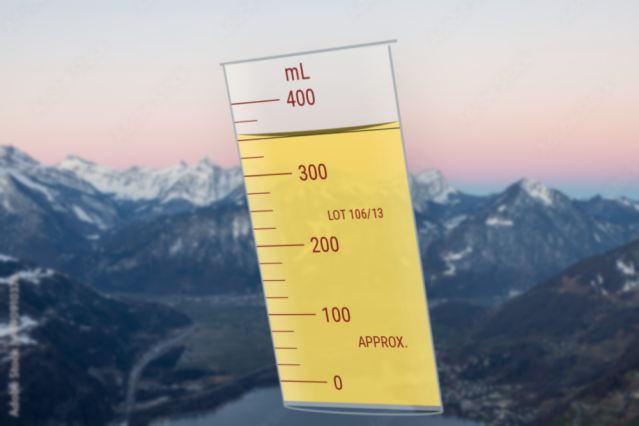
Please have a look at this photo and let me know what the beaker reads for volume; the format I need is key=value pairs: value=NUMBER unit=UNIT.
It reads value=350 unit=mL
